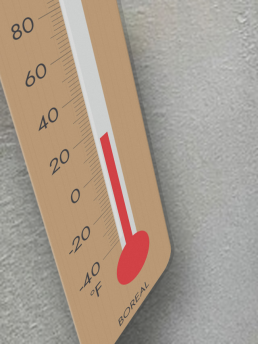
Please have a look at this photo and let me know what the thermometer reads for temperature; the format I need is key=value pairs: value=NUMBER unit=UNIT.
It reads value=14 unit=°F
